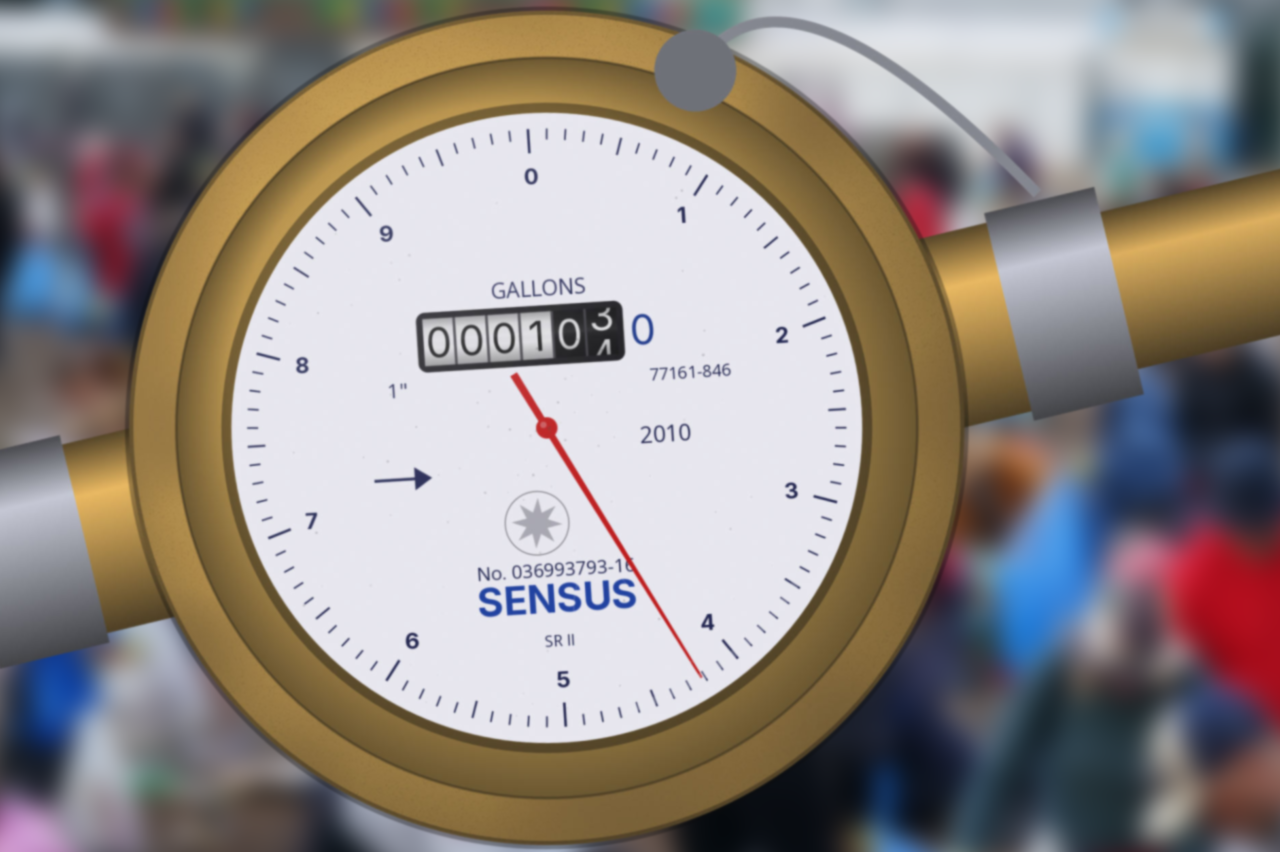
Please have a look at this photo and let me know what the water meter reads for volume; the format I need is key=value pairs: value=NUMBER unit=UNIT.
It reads value=1034.2 unit=gal
